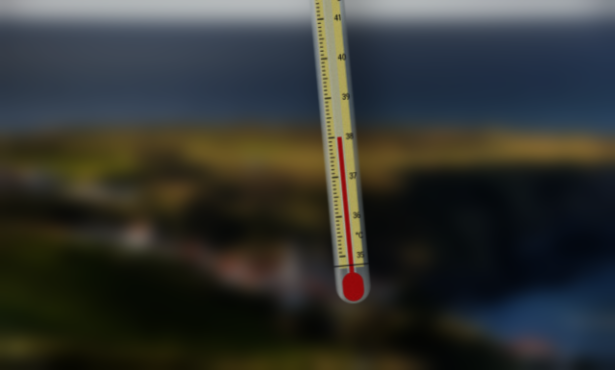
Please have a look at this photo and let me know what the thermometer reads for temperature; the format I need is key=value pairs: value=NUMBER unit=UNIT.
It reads value=38 unit=°C
